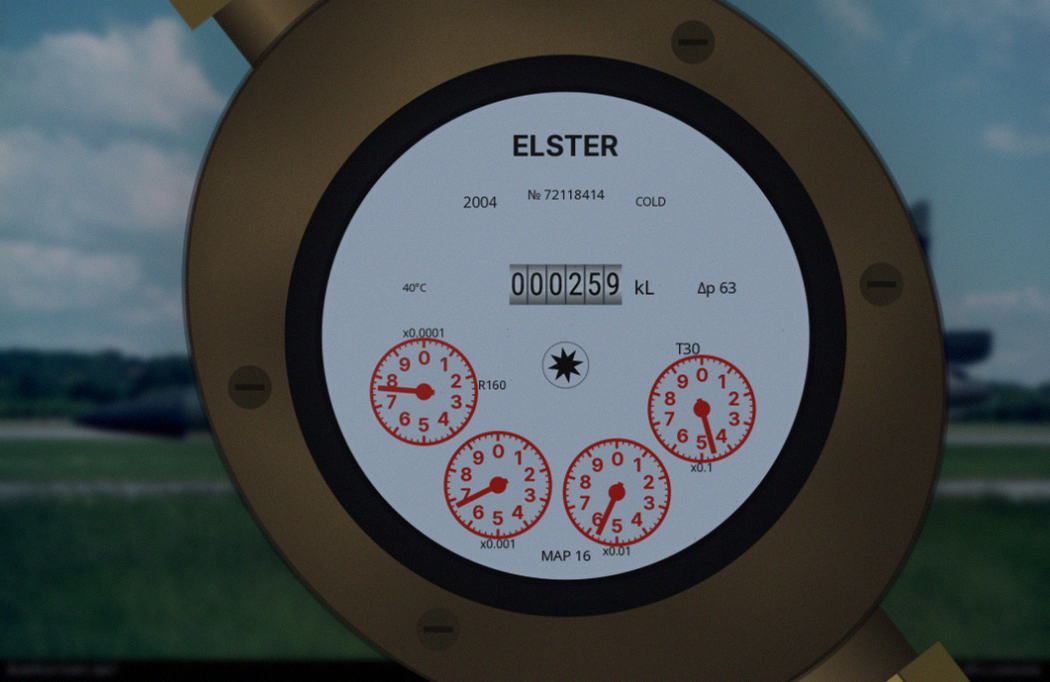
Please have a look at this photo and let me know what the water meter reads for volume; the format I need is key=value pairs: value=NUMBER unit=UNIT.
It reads value=259.4567 unit=kL
